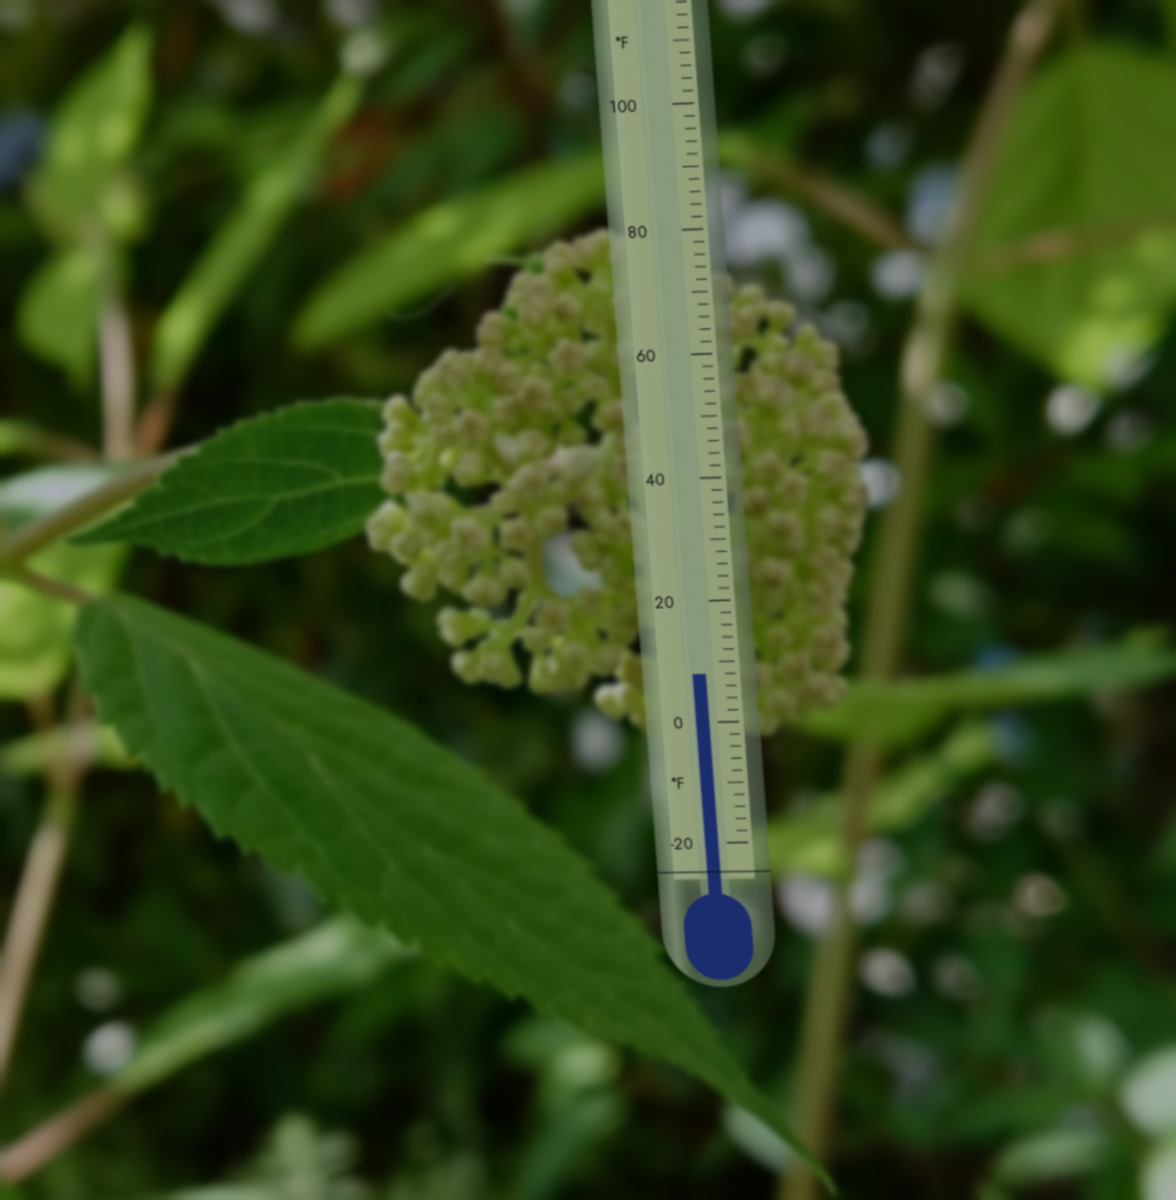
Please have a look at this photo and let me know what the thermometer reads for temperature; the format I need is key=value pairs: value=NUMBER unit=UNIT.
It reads value=8 unit=°F
